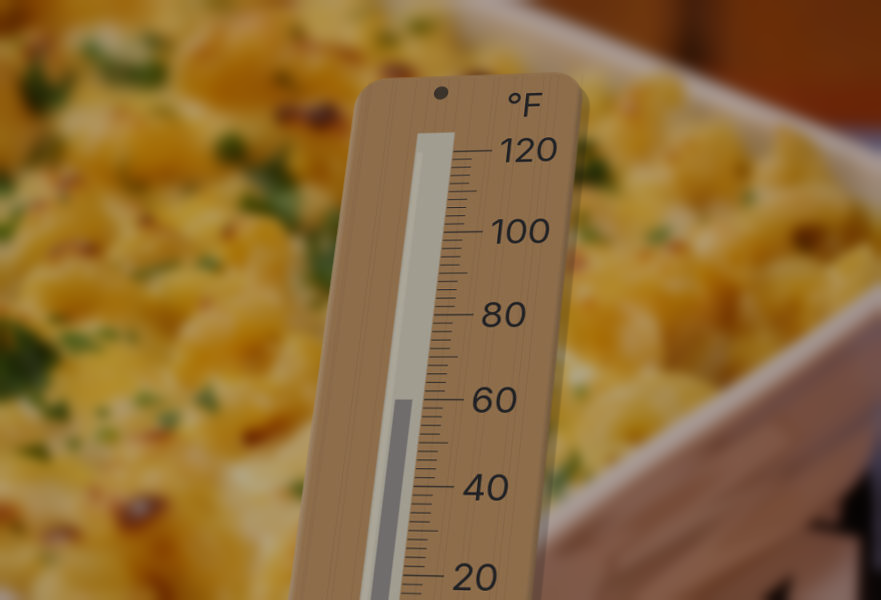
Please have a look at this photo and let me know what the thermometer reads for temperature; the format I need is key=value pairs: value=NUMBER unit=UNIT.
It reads value=60 unit=°F
